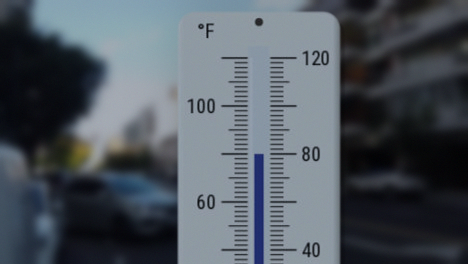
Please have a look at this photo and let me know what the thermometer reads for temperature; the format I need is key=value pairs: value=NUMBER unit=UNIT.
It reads value=80 unit=°F
